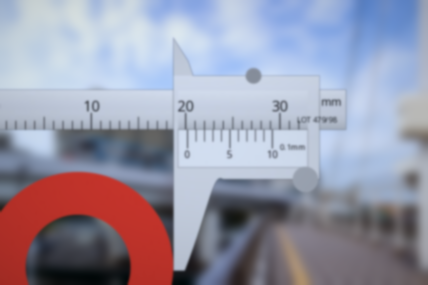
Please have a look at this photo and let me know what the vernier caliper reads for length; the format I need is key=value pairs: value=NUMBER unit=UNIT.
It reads value=20.2 unit=mm
